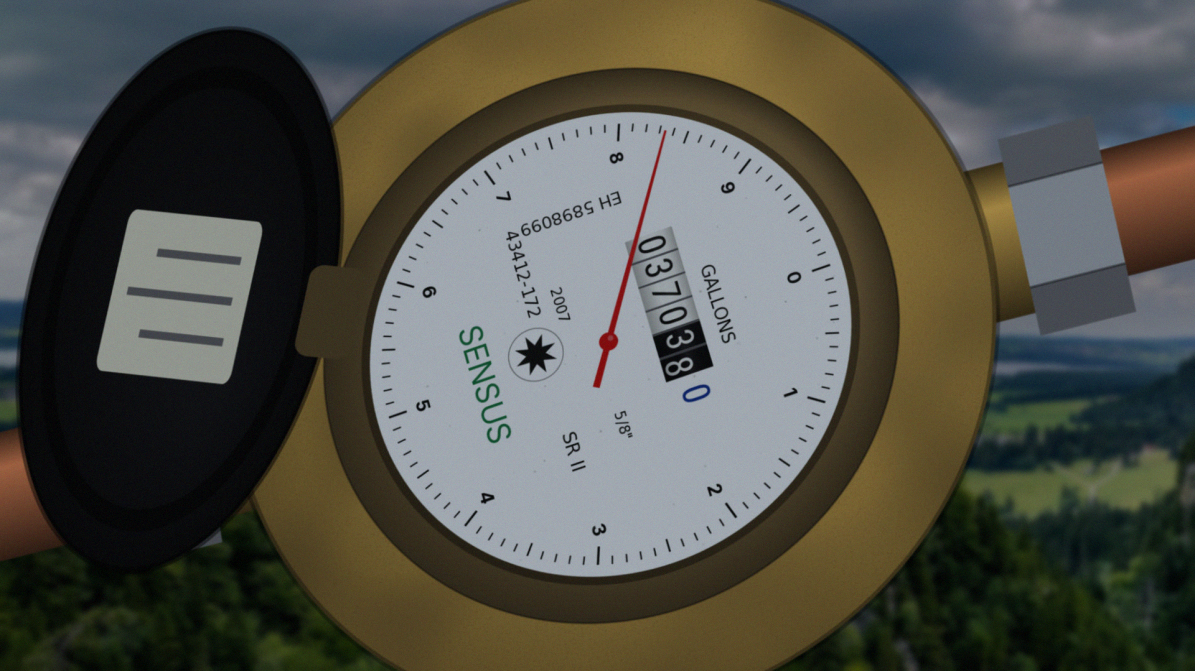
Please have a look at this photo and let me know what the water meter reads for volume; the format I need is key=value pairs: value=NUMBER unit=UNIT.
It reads value=370378.3 unit=gal
